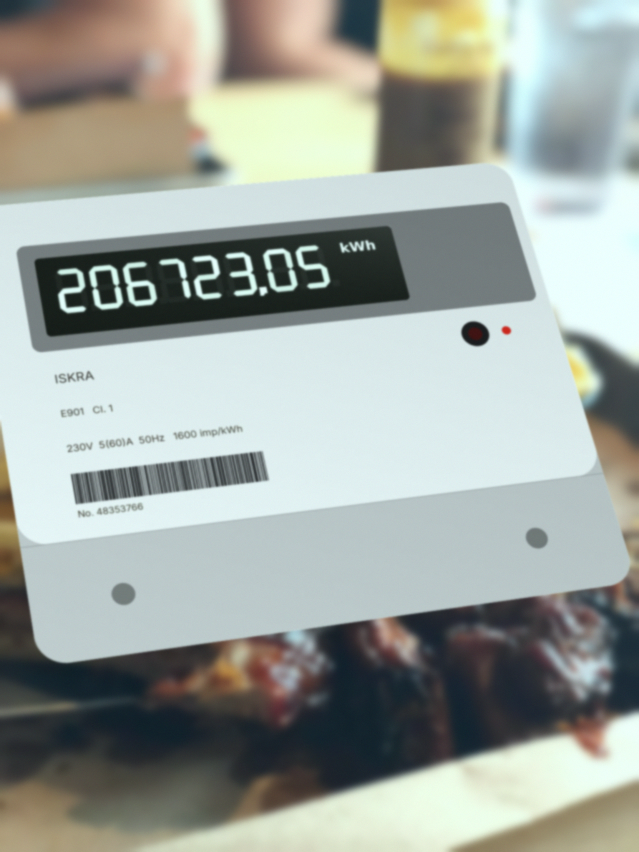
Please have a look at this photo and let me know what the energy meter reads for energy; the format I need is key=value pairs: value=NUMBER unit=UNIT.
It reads value=206723.05 unit=kWh
